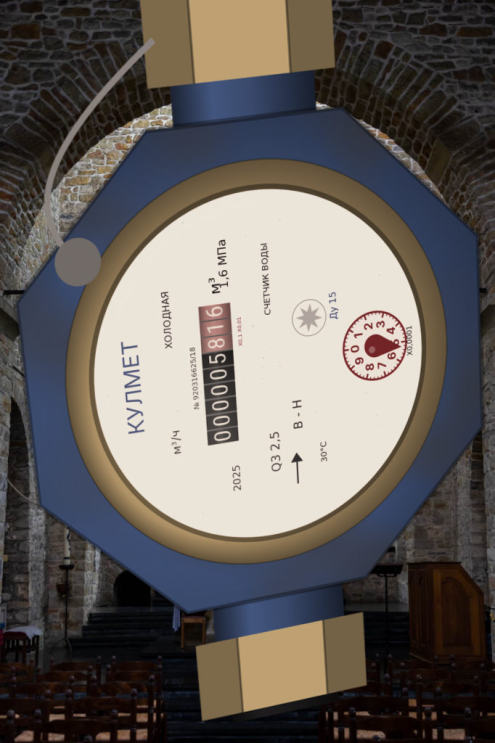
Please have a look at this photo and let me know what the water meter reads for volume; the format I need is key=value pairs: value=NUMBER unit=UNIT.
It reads value=5.8165 unit=m³
